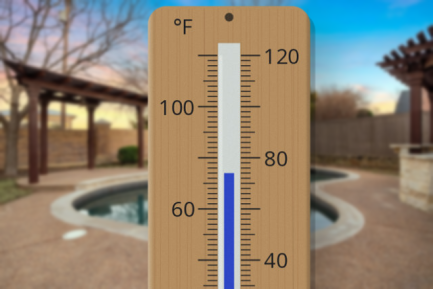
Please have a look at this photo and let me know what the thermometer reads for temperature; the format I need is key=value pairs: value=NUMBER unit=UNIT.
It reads value=74 unit=°F
